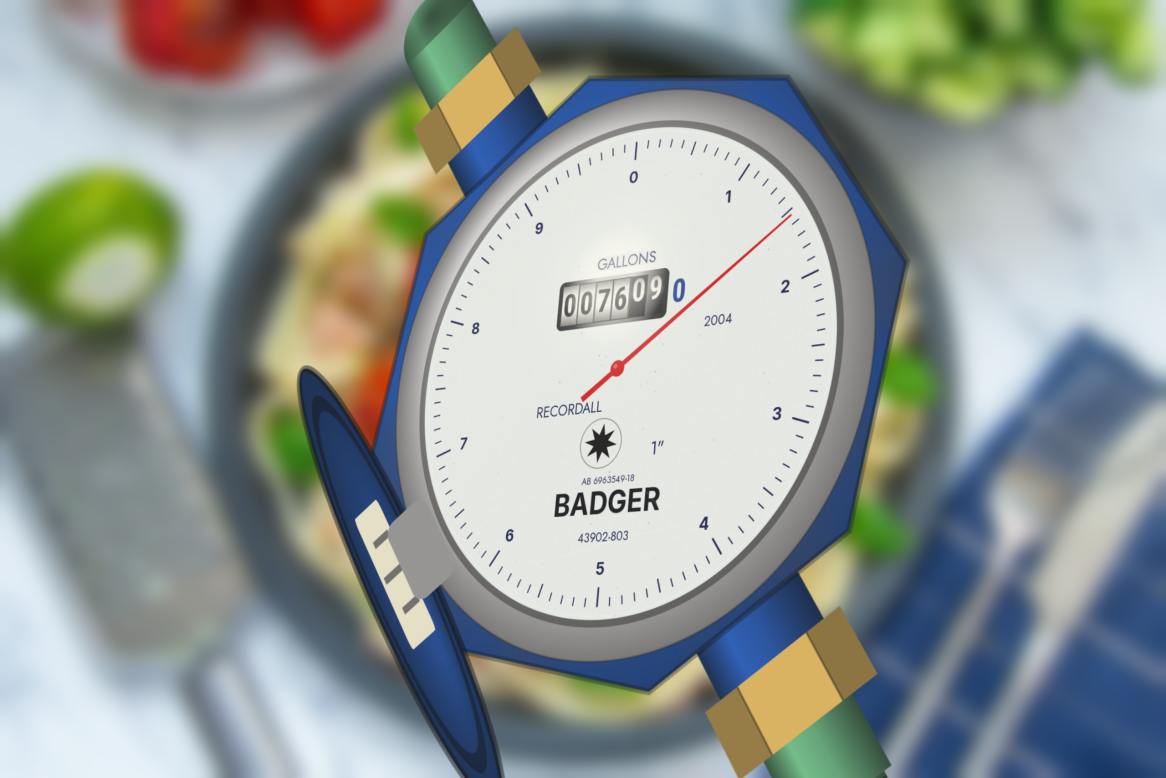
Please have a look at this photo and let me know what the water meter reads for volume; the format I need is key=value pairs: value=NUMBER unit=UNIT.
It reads value=76091.5 unit=gal
